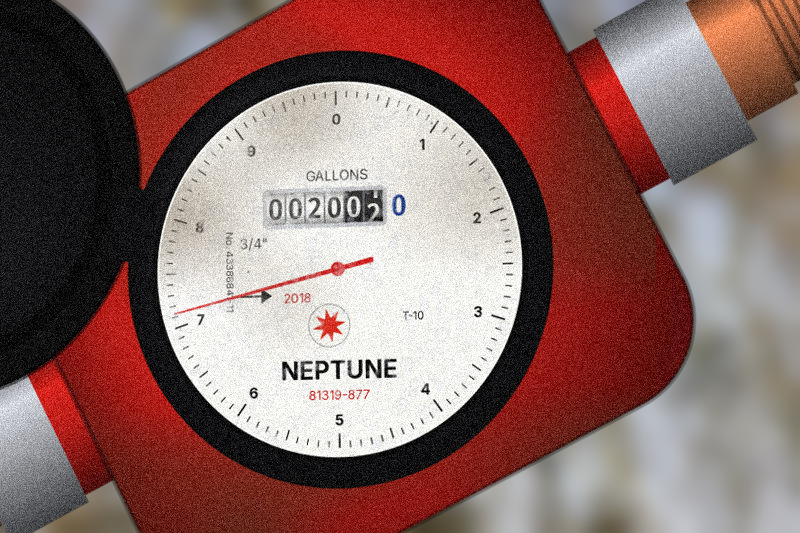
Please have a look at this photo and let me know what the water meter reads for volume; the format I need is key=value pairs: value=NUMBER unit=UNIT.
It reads value=20017.1 unit=gal
